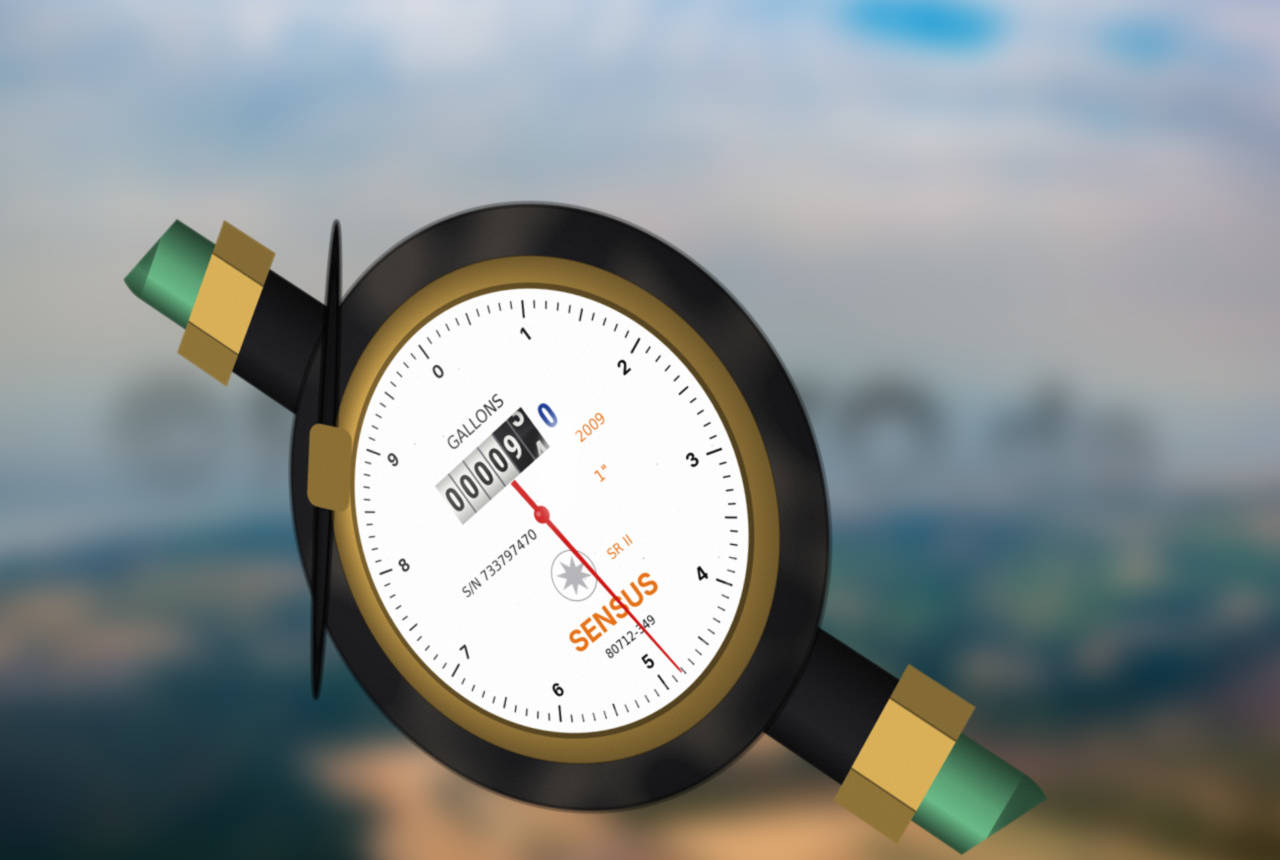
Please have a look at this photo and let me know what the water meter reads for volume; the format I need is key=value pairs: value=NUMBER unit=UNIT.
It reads value=934.8 unit=gal
